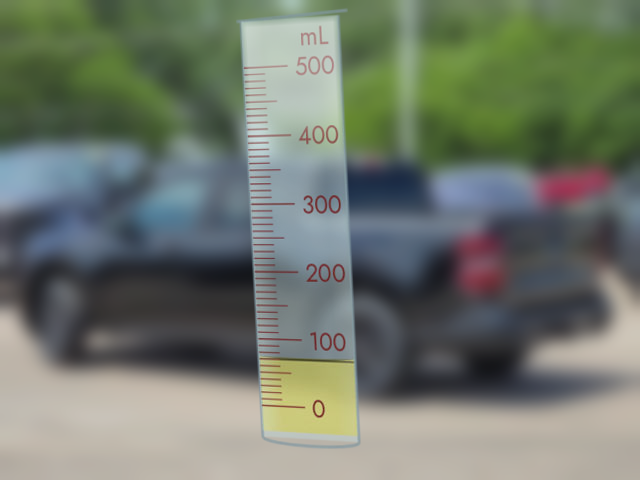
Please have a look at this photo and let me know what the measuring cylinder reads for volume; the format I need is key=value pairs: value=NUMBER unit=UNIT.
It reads value=70 unit=mL
